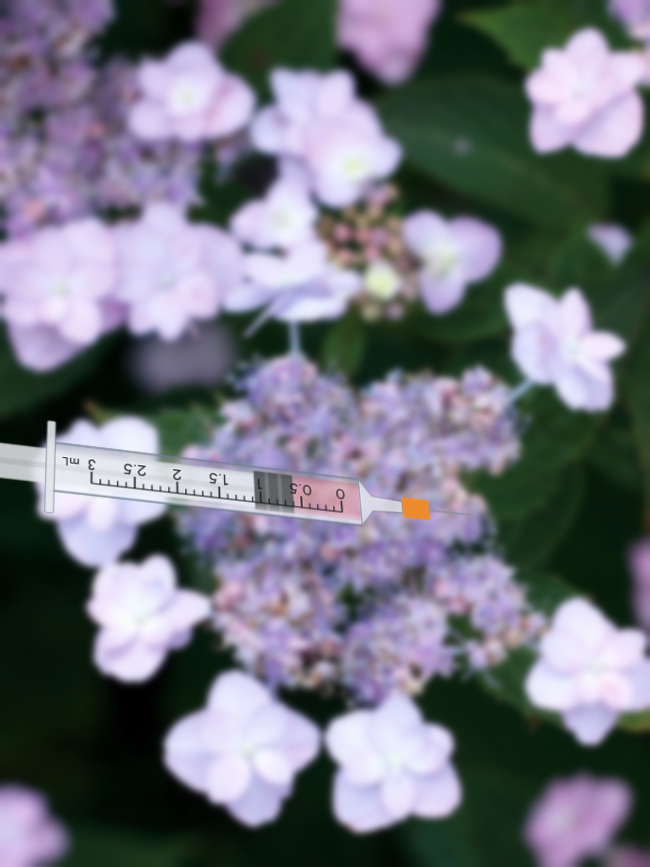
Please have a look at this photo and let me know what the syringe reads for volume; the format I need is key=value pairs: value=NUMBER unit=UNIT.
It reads value=0.6 unit=mL
